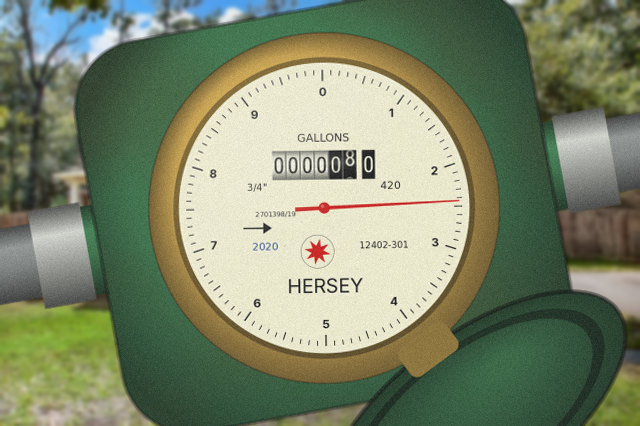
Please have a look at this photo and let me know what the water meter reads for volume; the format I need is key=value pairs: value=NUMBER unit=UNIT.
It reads value=82.4 unit=gal
